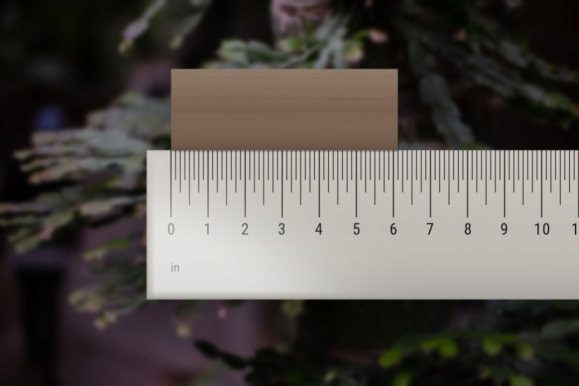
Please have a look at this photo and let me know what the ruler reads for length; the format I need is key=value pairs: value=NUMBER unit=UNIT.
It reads value=6.125 unit=in
